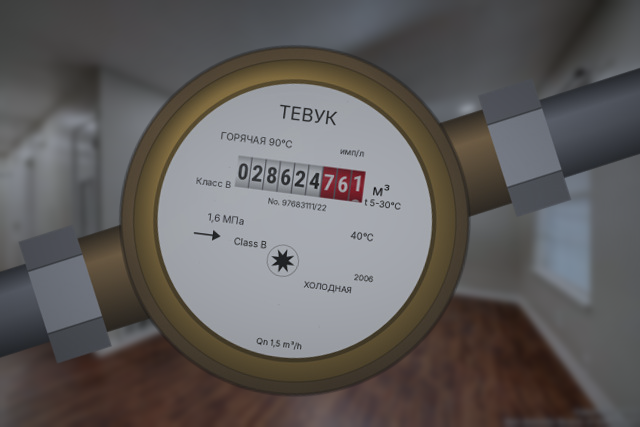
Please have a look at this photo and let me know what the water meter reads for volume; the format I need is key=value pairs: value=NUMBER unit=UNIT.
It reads value=28624.761 unit=m³
